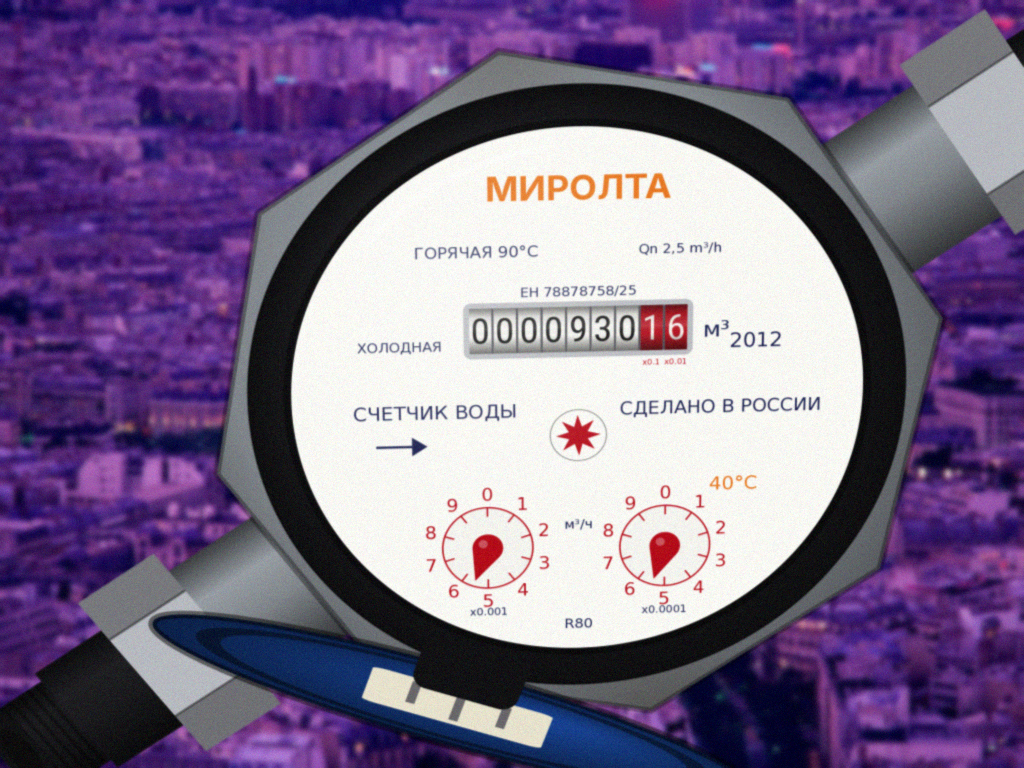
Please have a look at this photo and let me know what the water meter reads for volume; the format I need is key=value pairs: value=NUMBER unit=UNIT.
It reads value=930.1655 unit=m³
